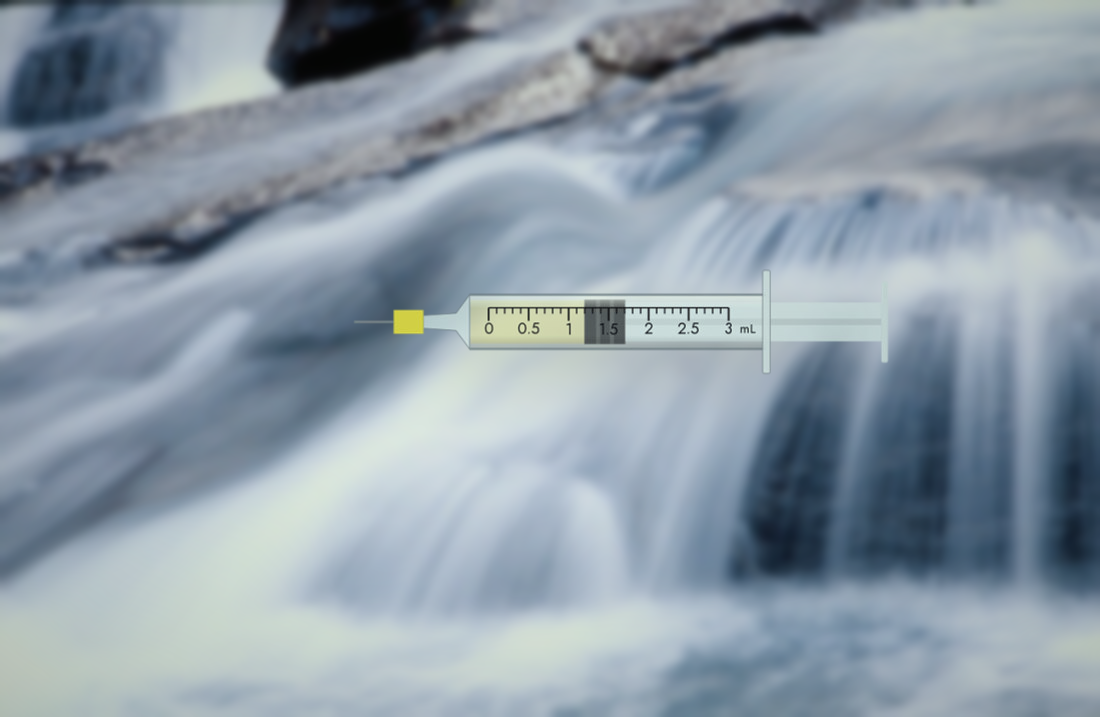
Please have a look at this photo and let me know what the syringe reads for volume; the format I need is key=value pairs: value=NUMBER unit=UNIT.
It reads value=1.2 unit=mL
